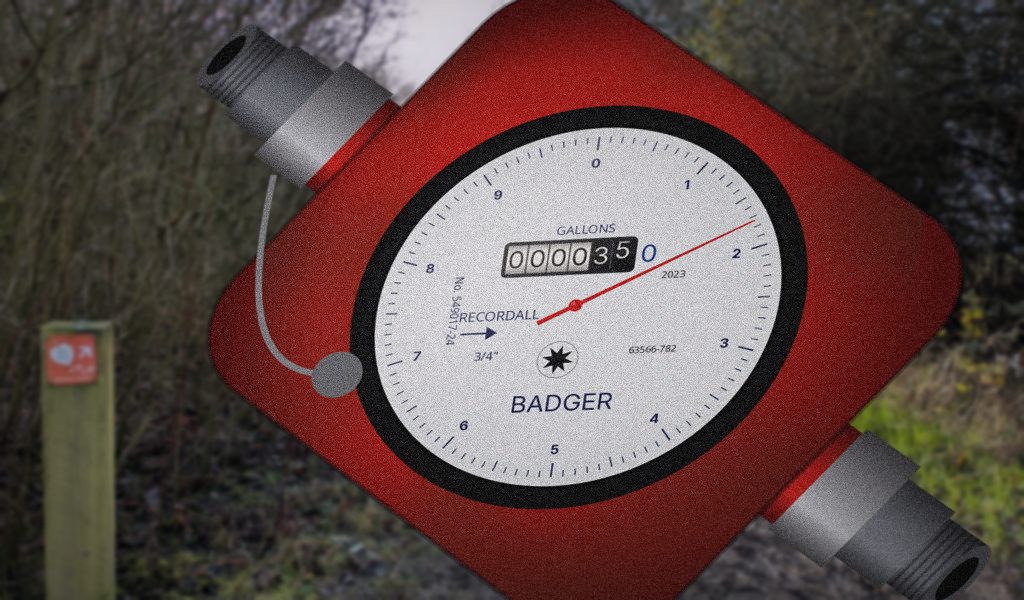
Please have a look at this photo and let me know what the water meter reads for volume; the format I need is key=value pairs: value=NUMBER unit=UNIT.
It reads value=351.7 unit=gal
